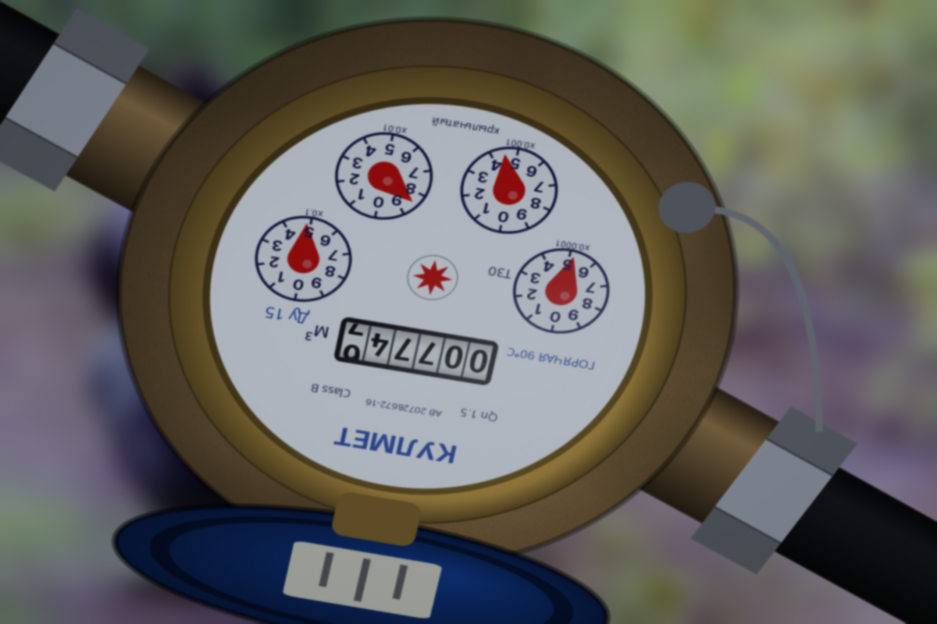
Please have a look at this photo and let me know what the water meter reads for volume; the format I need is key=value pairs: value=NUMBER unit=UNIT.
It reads value=7746.4845 unit=m³
